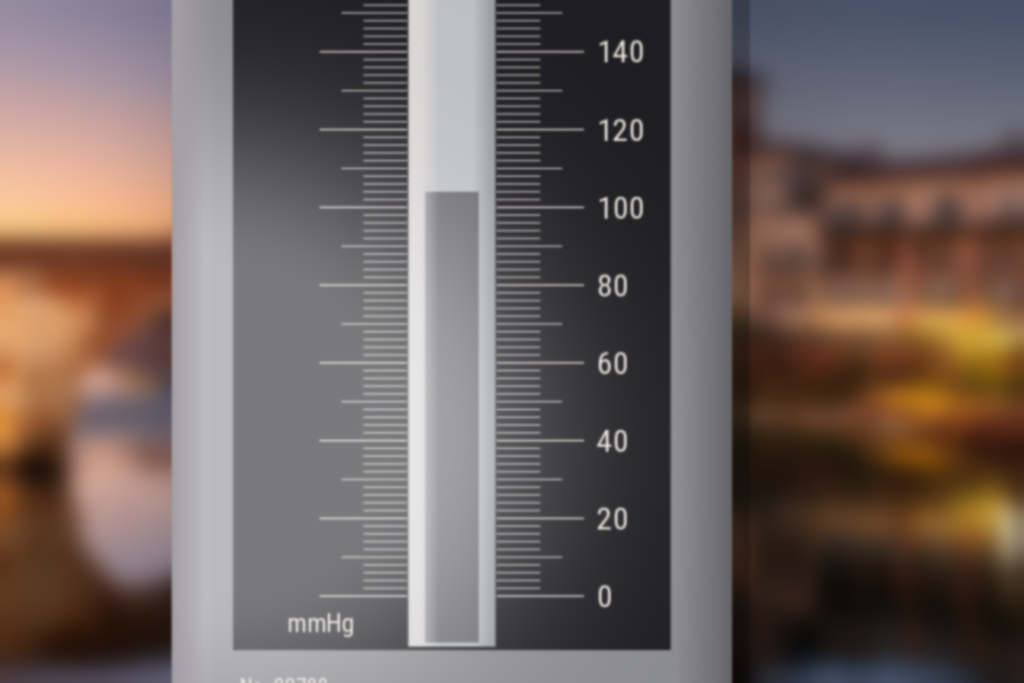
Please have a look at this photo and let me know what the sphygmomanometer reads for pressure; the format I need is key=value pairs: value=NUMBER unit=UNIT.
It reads value=104 unit=mmHg
